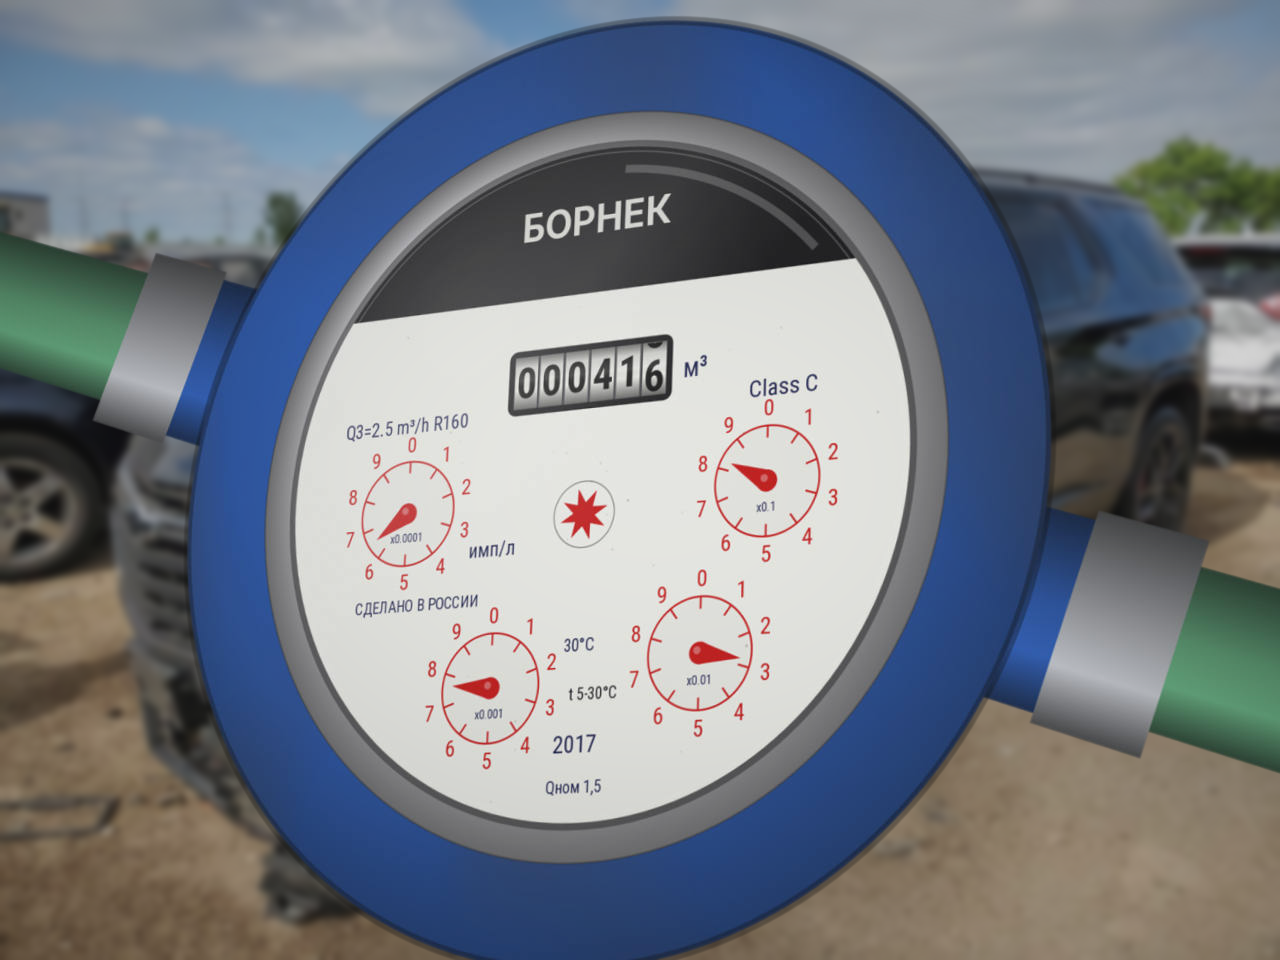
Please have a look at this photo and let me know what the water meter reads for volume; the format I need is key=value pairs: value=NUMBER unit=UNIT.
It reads value=415.8276 unit=m³
